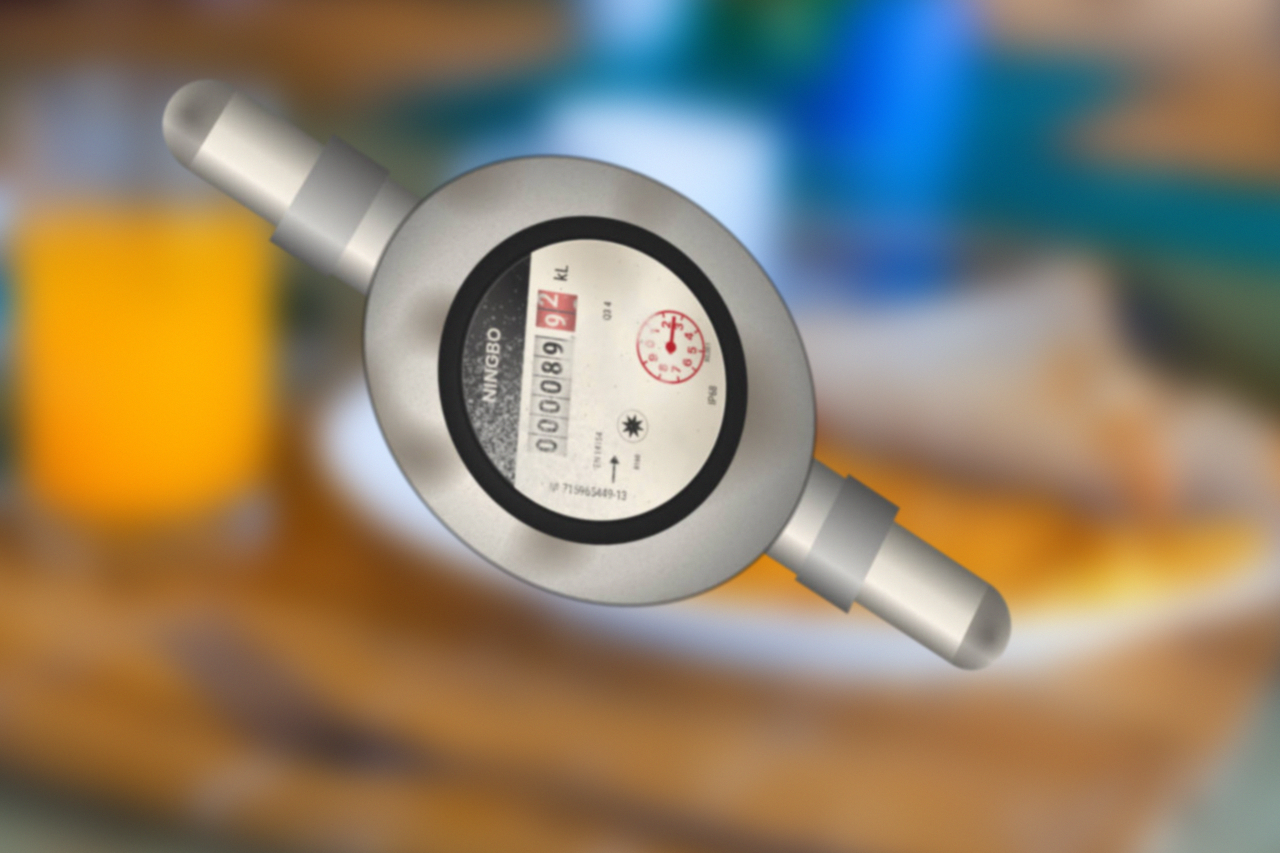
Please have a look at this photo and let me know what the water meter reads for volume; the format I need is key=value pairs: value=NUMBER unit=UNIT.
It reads value=89.922 unit=kL
